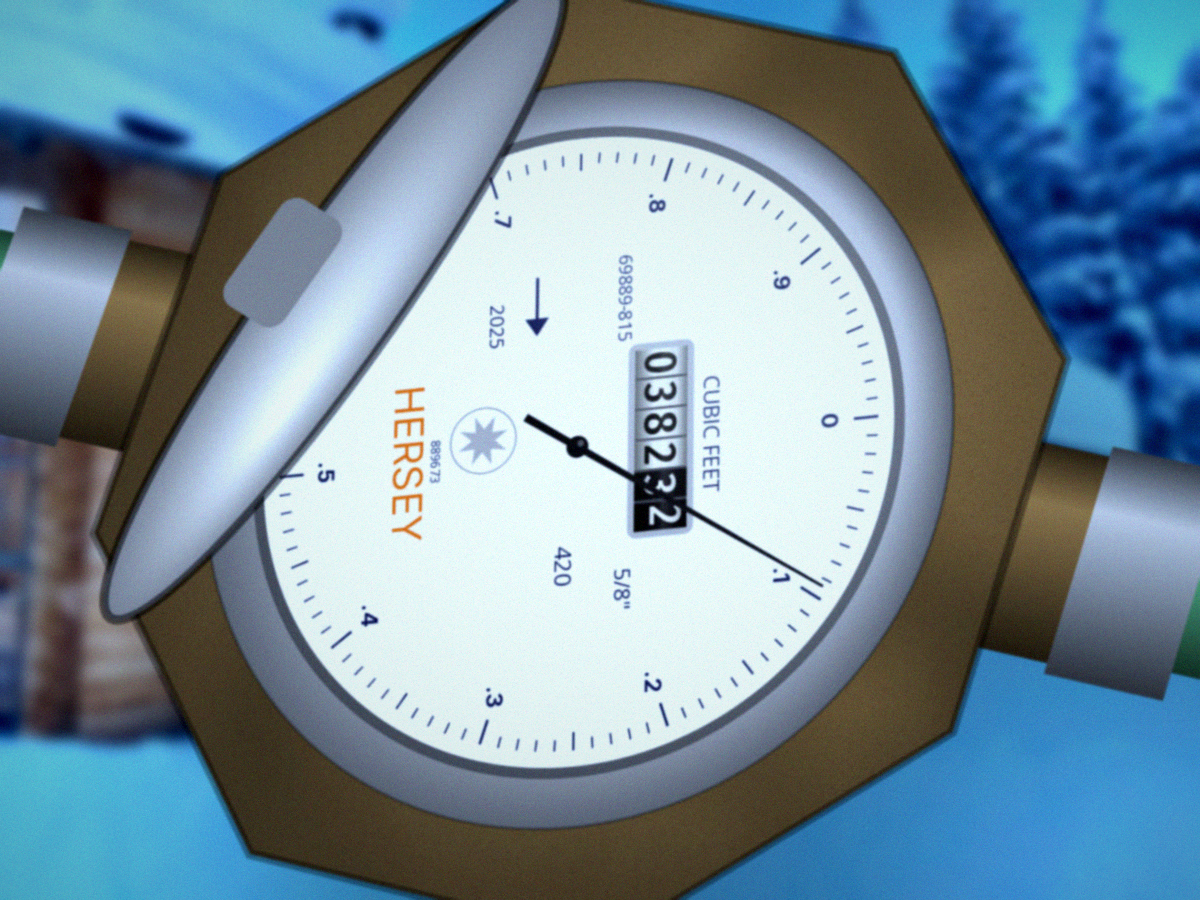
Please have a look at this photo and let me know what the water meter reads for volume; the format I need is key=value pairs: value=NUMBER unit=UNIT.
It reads value=38232.09 unit=ft³
